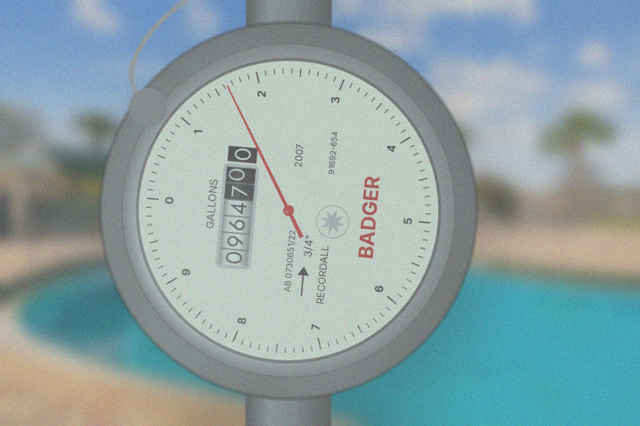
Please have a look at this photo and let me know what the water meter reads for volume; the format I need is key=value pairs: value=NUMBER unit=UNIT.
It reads value=964701.6 unit=gal
